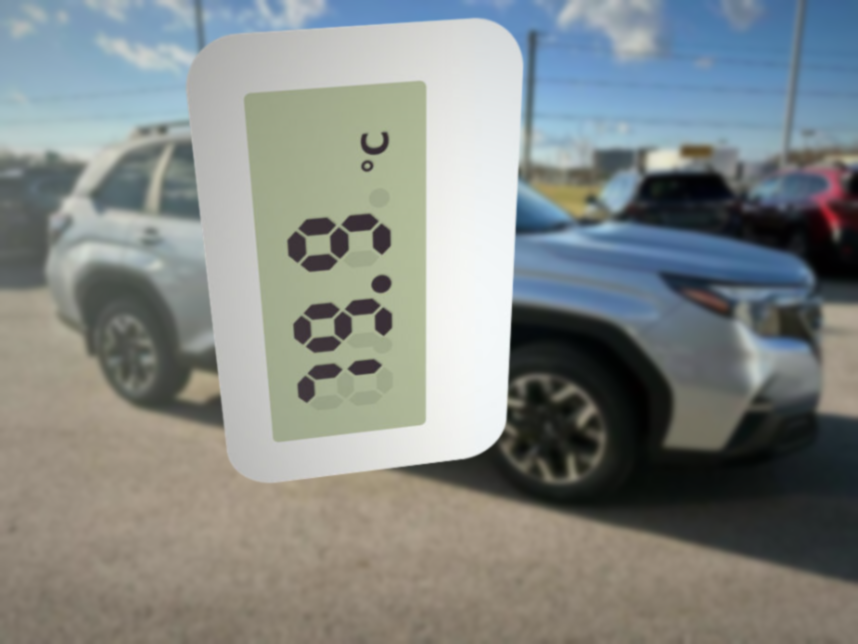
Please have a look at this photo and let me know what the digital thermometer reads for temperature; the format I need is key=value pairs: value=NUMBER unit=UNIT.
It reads value=79.9 unit=°C
